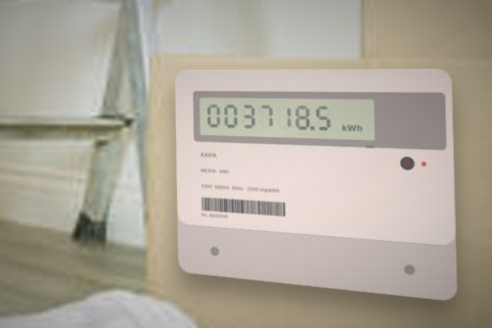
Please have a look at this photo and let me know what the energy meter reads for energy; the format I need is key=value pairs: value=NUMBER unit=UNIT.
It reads value=3718.5 unit=kWh
